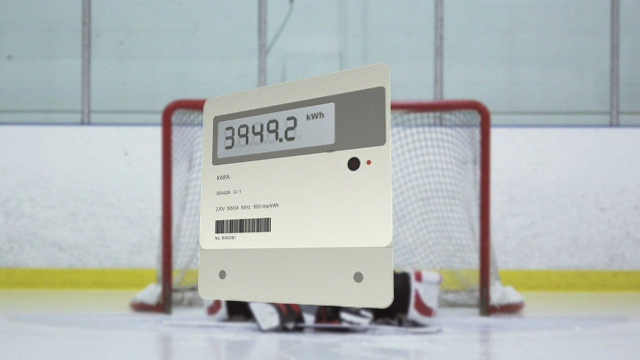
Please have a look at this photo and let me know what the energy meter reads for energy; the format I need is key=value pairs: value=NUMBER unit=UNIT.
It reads value=3949.2 unit=kWh
